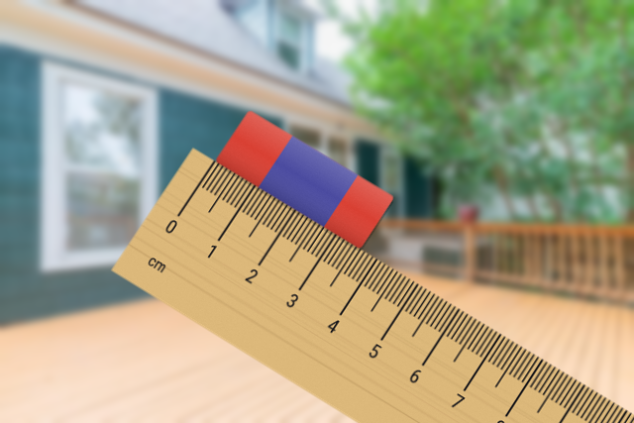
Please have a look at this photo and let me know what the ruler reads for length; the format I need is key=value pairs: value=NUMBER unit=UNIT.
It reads value=3.6 unit=cm
